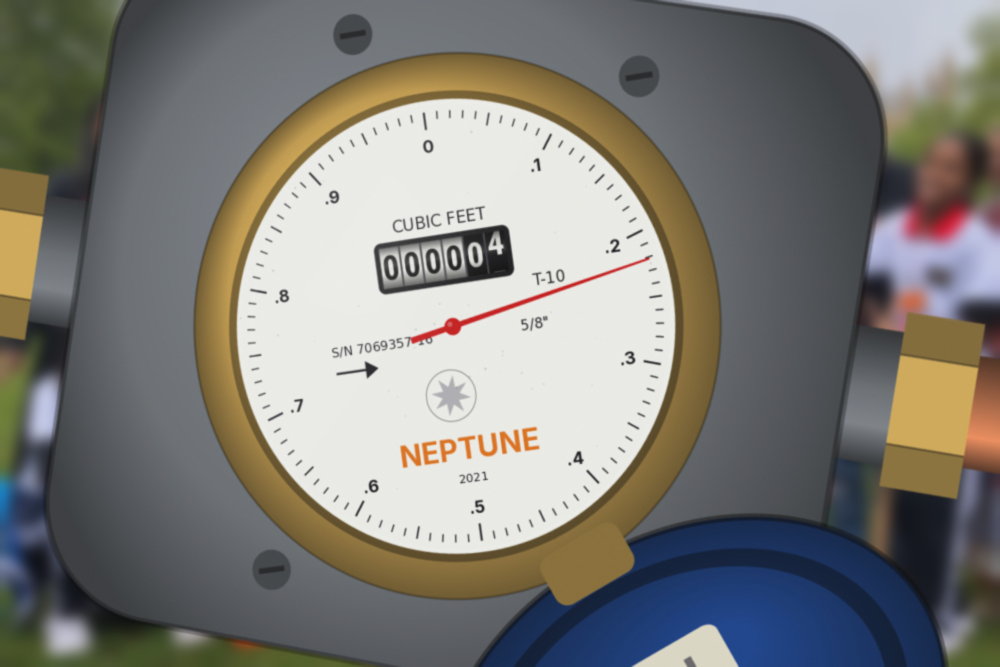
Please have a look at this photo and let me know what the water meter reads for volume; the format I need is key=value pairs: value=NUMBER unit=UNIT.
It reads value=4.22 unit=ft³
